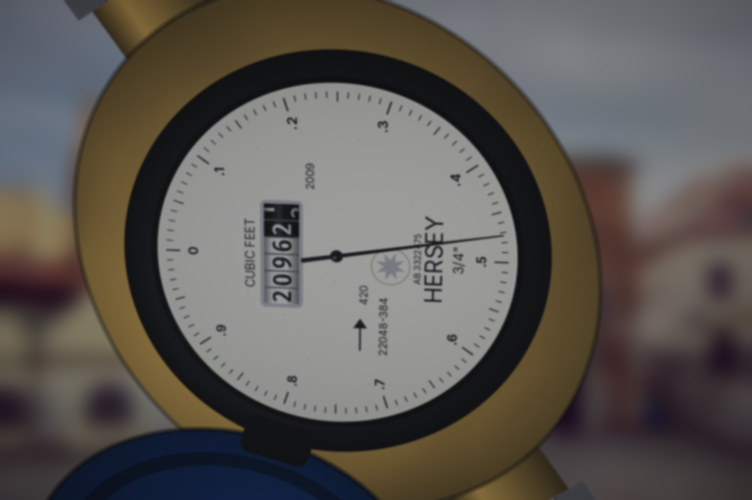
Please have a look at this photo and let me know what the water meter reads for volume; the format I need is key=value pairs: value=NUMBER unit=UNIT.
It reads value=209621.47 unit=ft³
